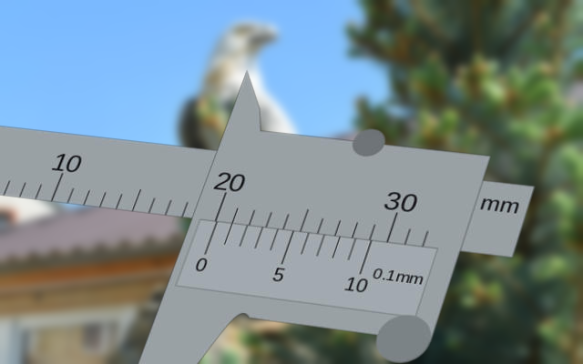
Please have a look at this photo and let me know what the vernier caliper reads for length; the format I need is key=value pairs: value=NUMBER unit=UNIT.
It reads value=20.1 unit=mm
